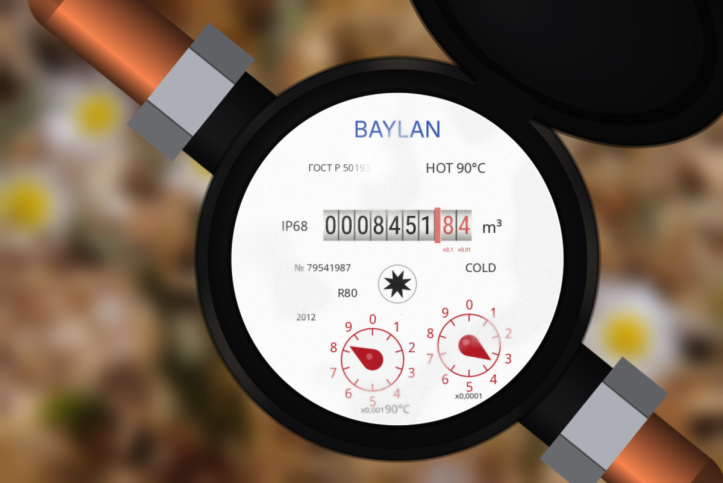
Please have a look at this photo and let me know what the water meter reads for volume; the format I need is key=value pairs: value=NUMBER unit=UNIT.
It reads value=8451.8483 unit=m³
